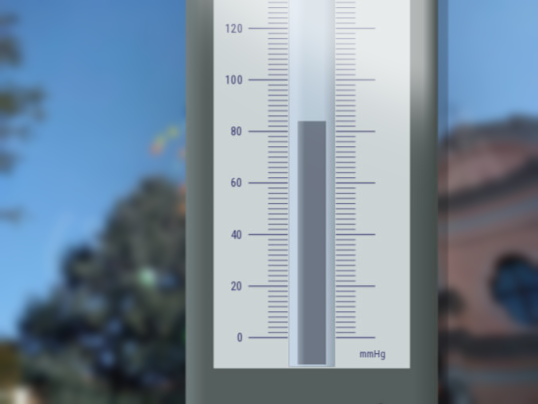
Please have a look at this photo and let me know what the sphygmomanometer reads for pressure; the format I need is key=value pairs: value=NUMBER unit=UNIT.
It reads value=84 unit=mmHg
